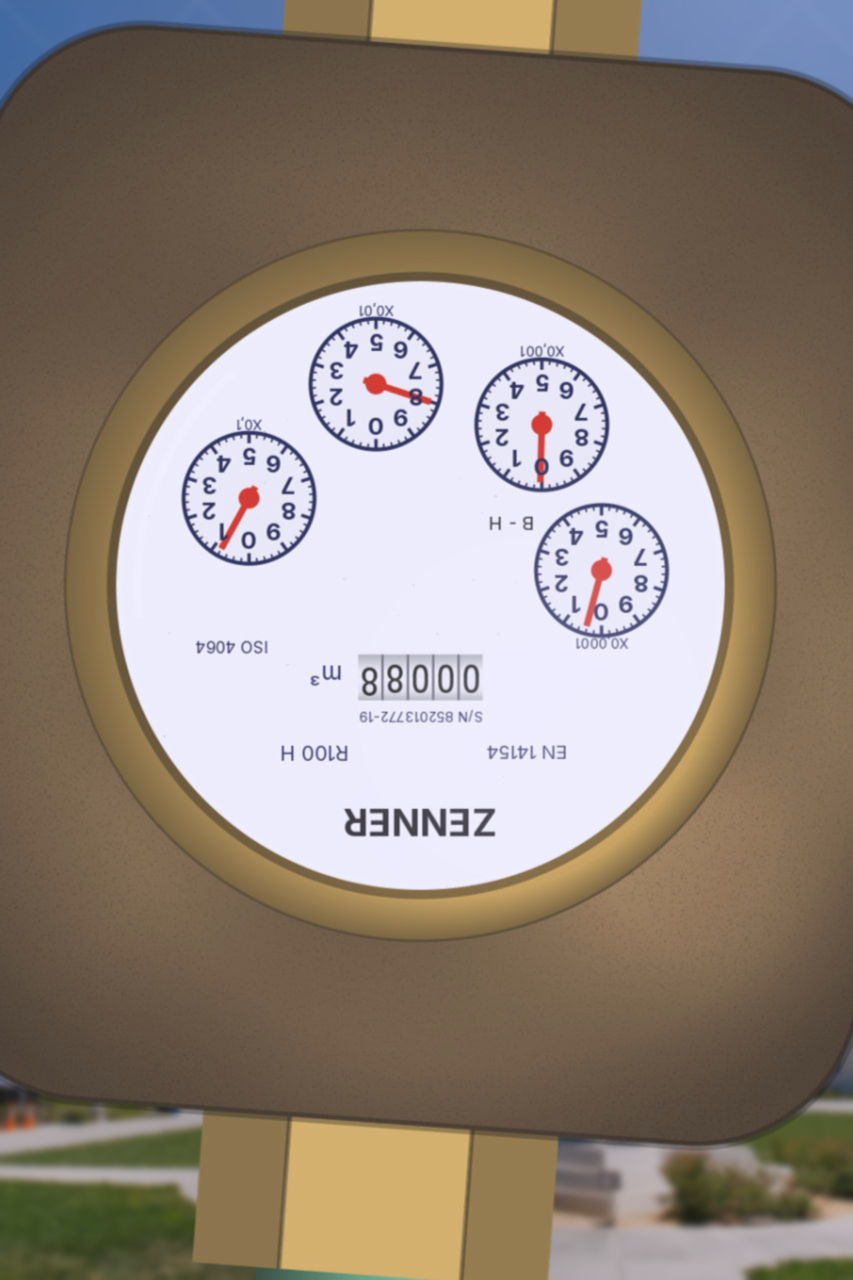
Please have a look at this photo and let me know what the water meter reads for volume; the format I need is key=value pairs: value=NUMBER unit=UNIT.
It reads value=88.0800 unit=m³
